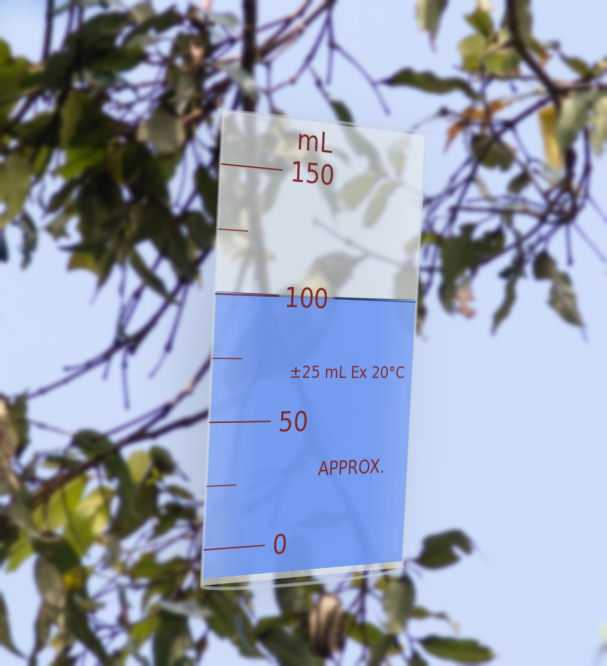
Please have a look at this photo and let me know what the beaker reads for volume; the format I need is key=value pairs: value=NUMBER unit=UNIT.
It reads value=100 unit=mL
